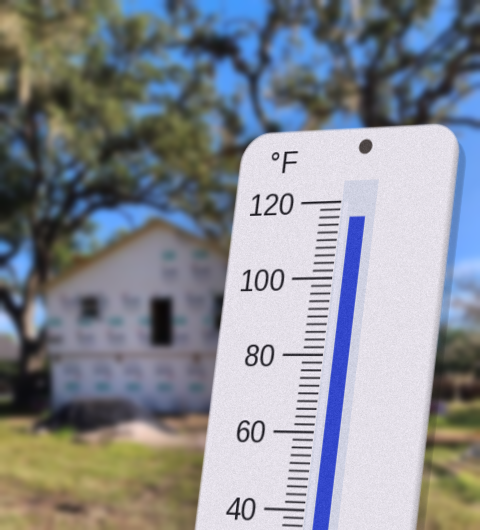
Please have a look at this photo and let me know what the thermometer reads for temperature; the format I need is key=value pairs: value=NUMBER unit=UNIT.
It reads value=116 unit=°F
